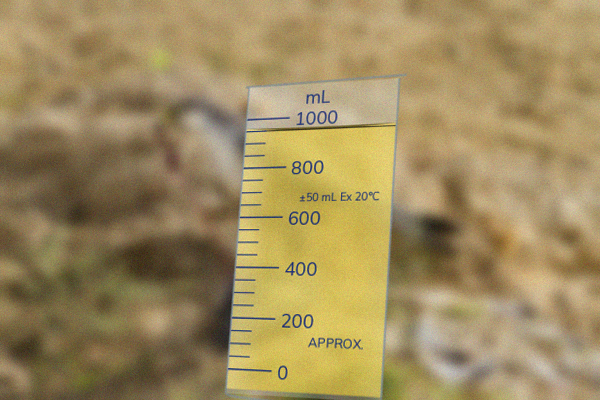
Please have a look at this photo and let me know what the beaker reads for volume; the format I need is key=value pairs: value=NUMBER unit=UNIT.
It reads value=950 unit=mL
